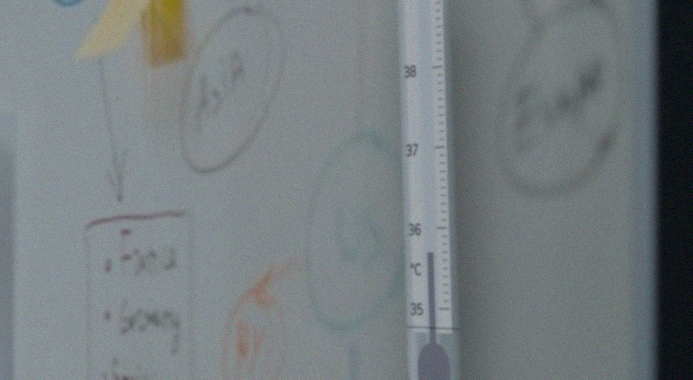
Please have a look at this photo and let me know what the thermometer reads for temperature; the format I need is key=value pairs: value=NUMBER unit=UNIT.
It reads value=35.7 unit=°C
